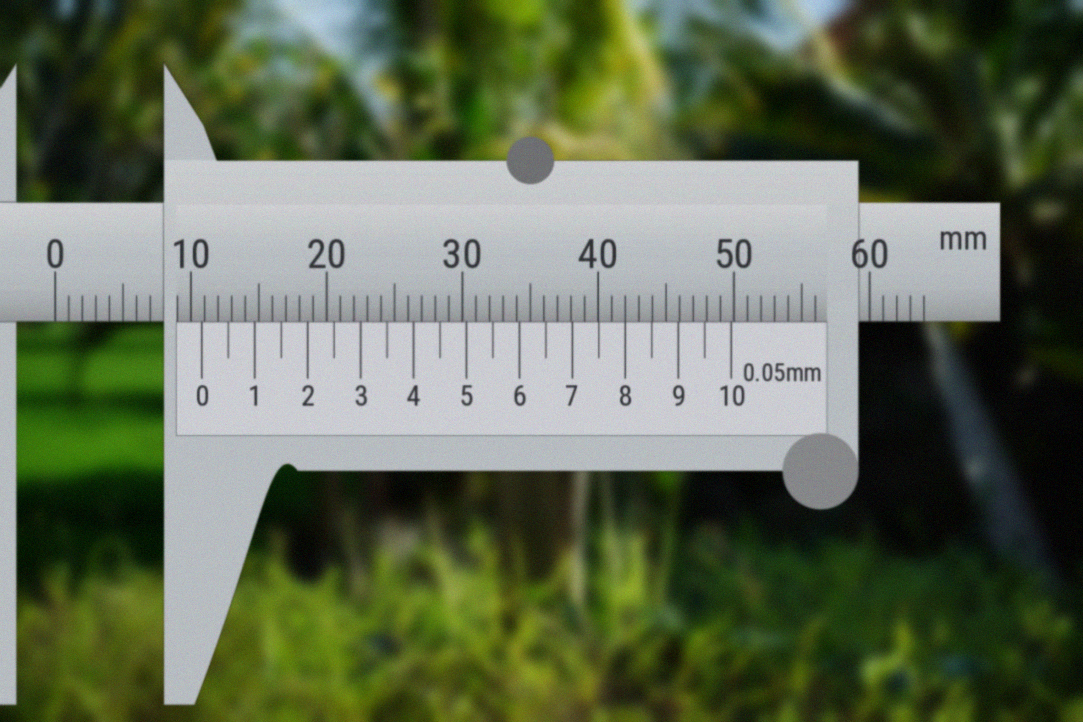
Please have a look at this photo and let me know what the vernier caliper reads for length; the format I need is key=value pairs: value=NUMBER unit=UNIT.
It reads value=10.8 unit=mm
